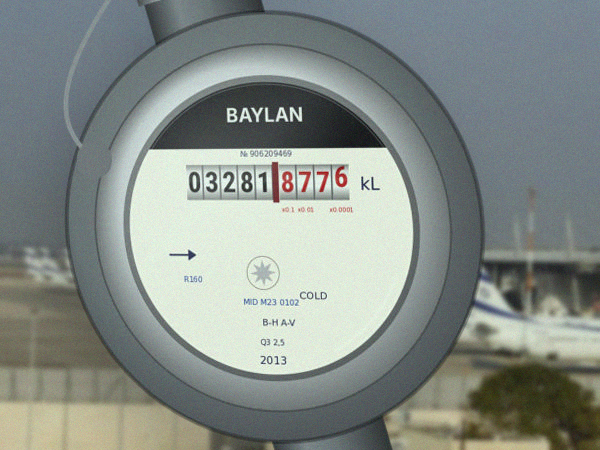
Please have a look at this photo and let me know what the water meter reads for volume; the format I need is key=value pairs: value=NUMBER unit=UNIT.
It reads value=3281.8776 unit=kL
